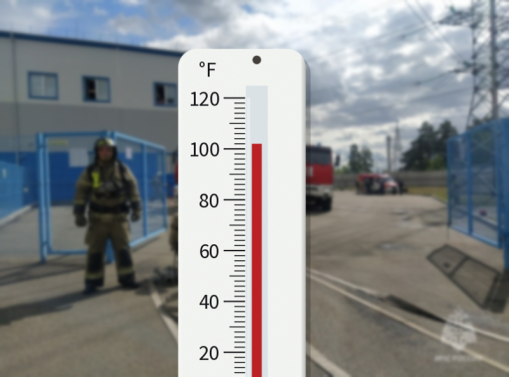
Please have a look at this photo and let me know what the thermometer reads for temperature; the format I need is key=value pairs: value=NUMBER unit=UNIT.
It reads value=102 unit=°F
